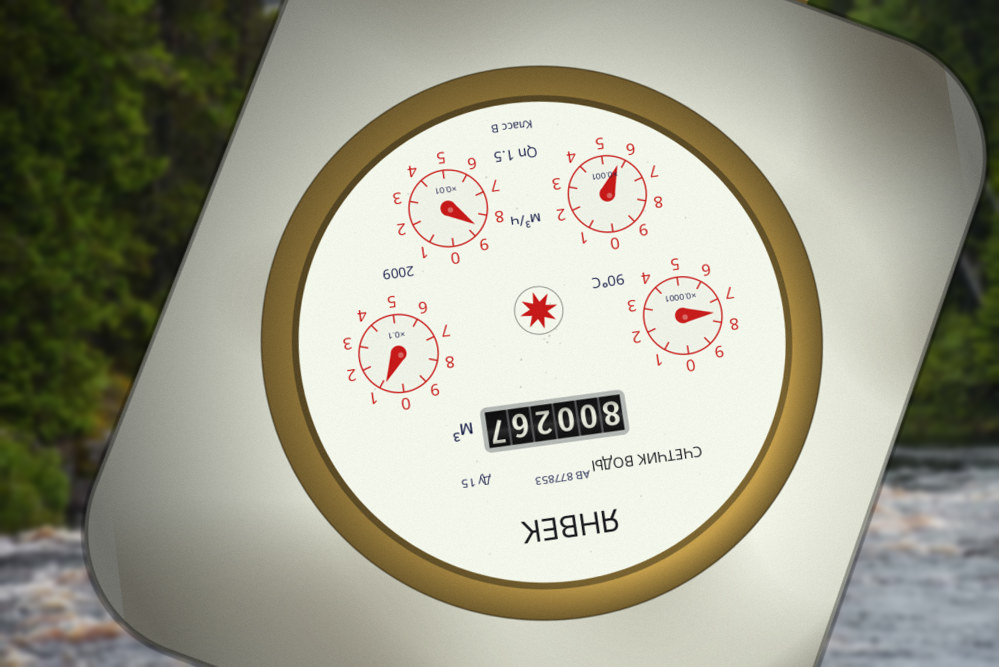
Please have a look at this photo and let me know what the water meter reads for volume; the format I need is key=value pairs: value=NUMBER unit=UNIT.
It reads value=800267.0857 unit=m³
